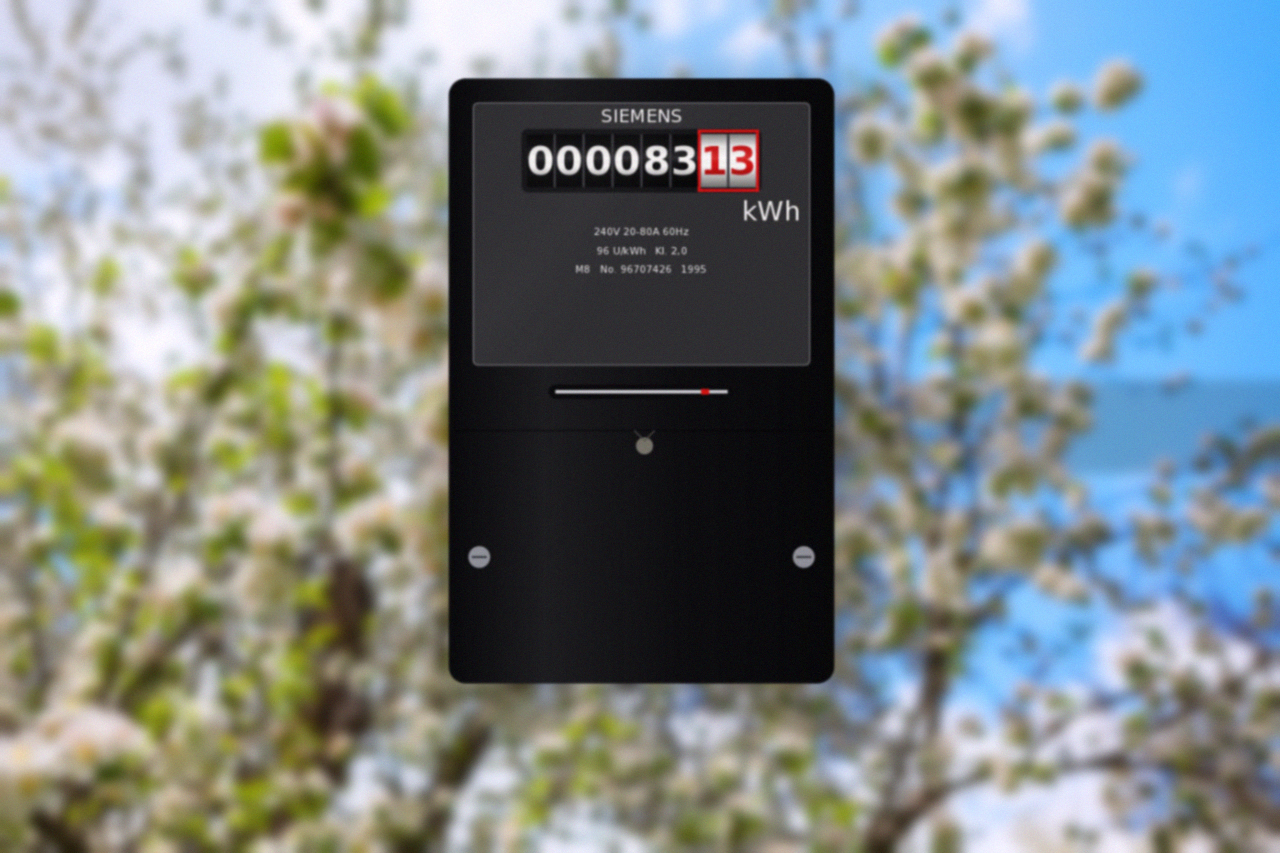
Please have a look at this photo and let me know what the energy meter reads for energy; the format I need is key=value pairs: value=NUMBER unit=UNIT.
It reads value=83.13 unit=kWh
